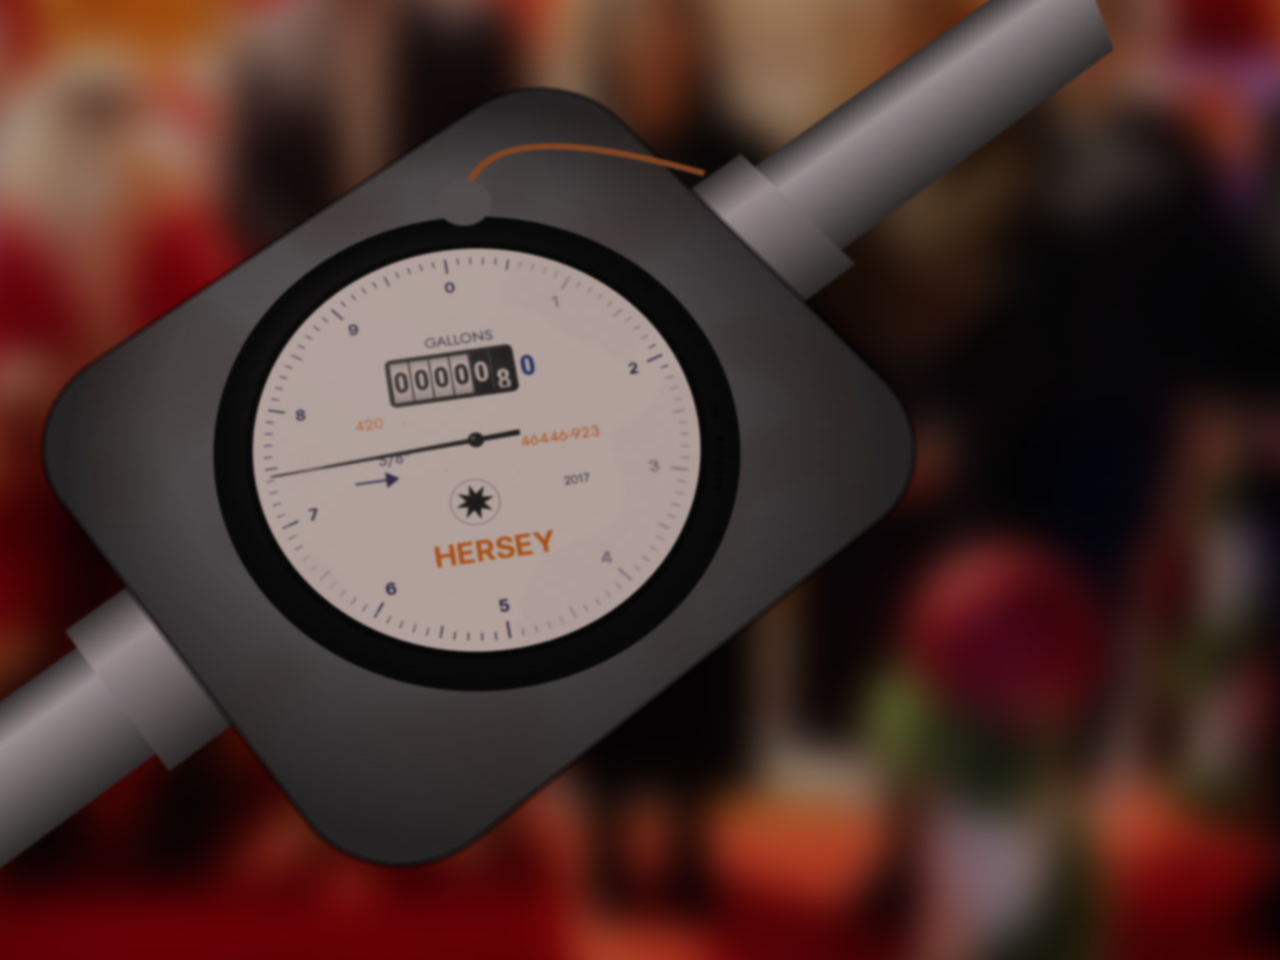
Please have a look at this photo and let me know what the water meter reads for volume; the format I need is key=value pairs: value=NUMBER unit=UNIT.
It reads value=77.4 unit=gal
